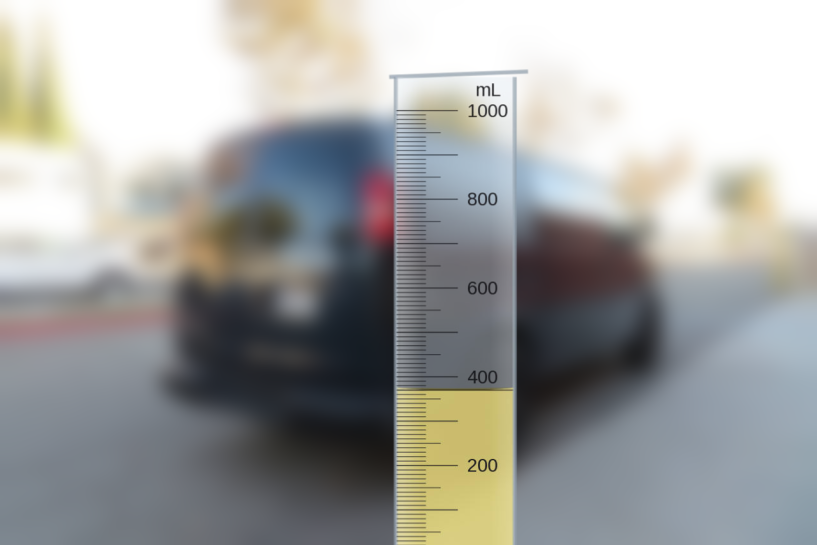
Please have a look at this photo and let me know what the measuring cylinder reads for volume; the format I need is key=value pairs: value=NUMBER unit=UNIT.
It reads value=370 unit=mL
